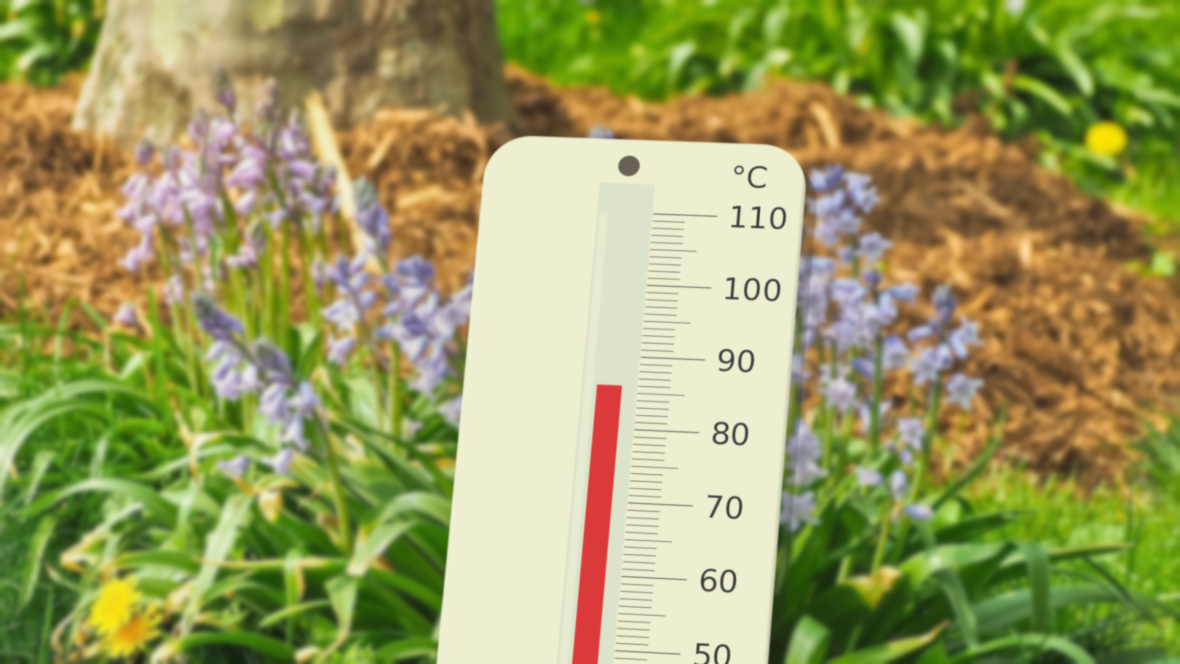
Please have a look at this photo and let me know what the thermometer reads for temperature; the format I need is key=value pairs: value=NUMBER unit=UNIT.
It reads value=86 unit=°C
